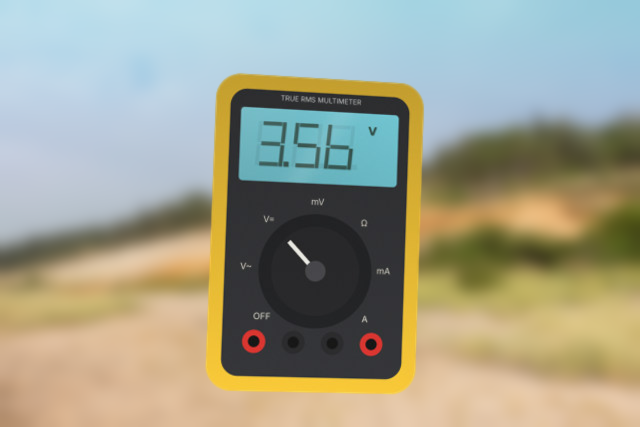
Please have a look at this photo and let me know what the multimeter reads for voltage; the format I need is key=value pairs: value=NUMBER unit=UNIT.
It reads value=3.56 unit=V
